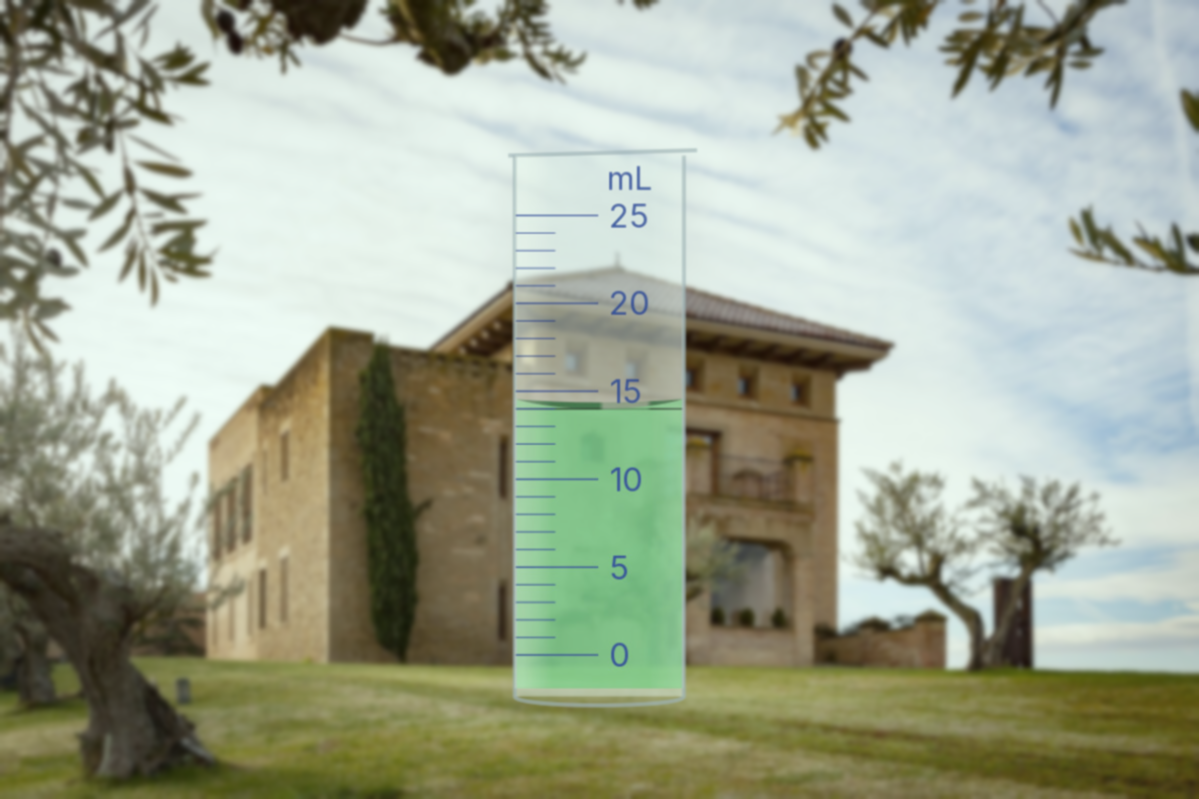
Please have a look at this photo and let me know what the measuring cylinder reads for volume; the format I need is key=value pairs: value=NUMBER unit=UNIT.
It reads value=14 unit=mL
